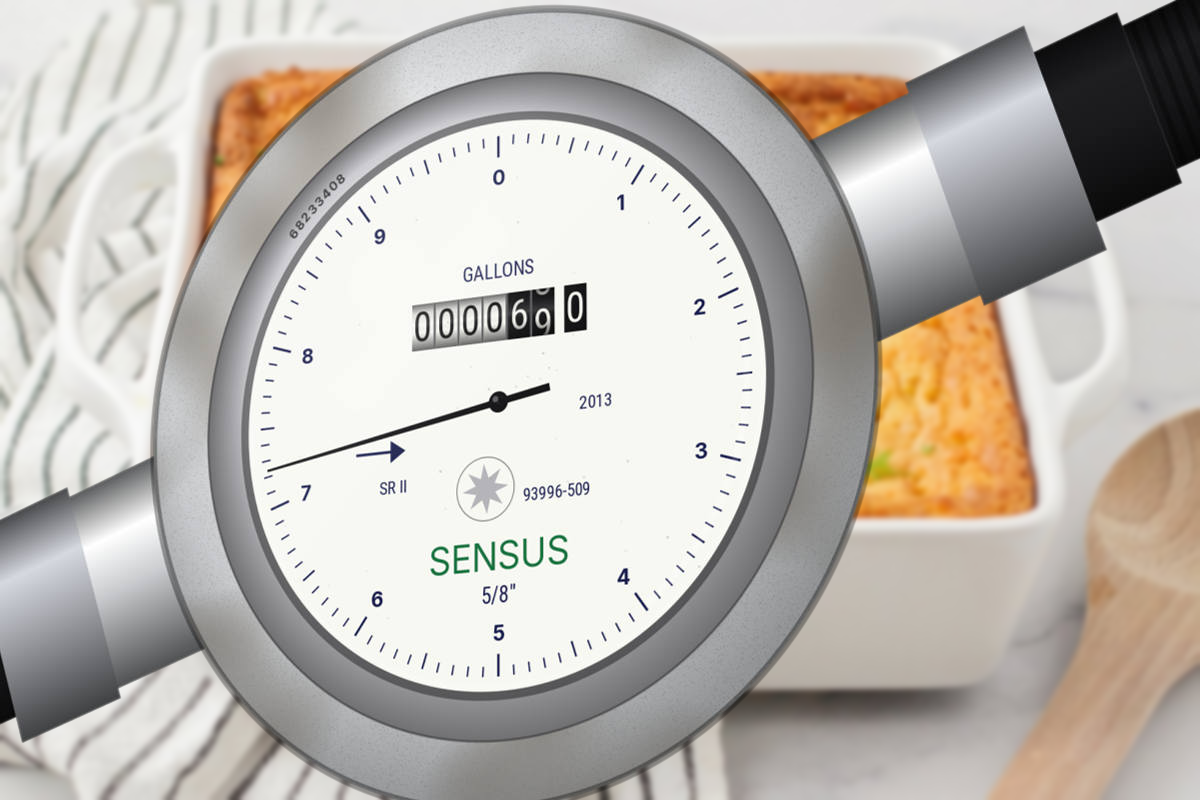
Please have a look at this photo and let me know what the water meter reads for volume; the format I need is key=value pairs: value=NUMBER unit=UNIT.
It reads value=687.2 unit=gal
